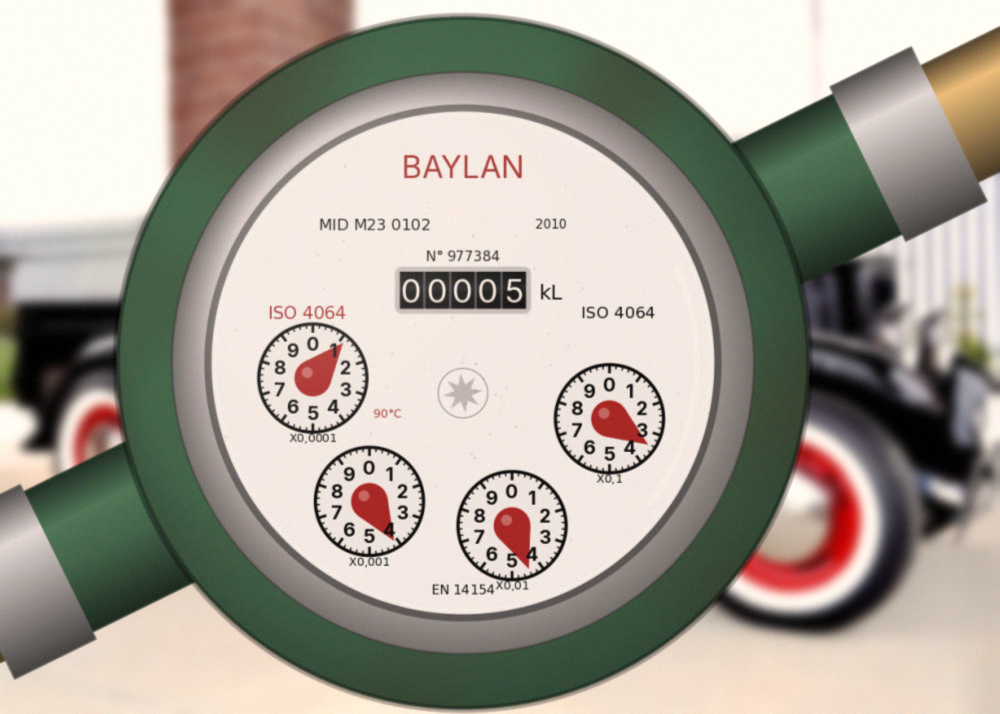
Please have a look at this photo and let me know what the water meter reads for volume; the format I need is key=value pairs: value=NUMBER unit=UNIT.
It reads value=5.3441 unit=kL
